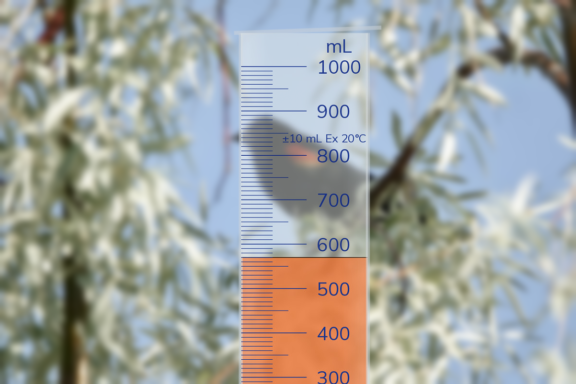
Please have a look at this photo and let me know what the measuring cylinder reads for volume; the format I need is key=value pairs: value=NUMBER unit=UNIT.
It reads value=570 unit=mL
